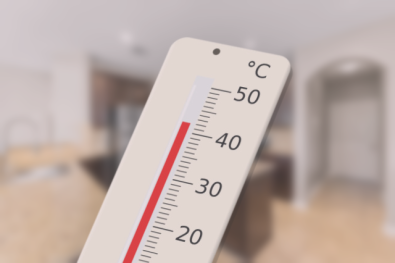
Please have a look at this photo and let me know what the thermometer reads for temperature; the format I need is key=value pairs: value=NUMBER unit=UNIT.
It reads value=42 unit=°C
